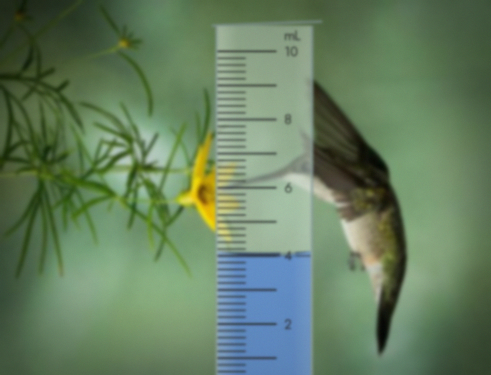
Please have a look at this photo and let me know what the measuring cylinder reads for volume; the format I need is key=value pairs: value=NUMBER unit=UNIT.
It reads value=4 unit=mL
